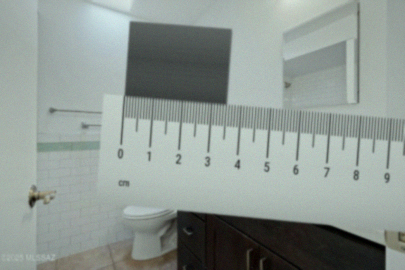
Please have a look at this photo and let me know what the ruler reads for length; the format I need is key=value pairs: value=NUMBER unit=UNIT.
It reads value=3.5 unit=cm
